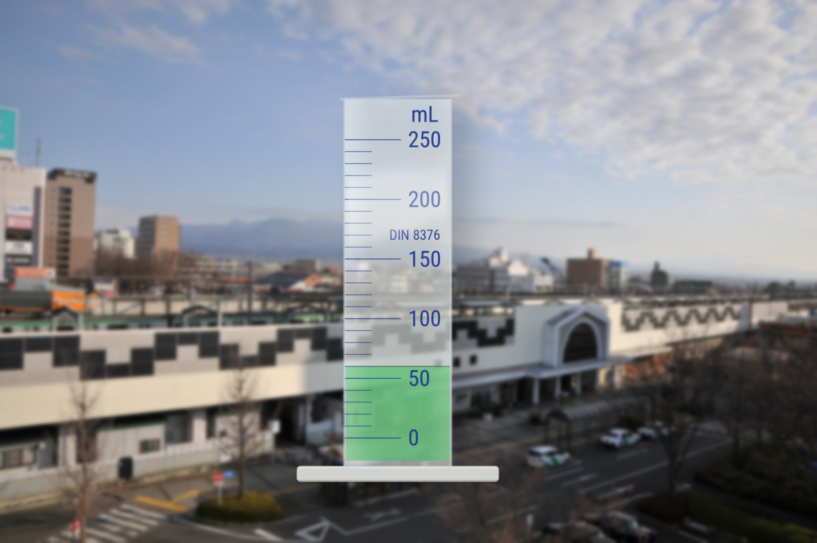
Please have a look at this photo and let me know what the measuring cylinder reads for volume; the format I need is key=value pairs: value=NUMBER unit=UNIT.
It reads value=60 unit=mL
